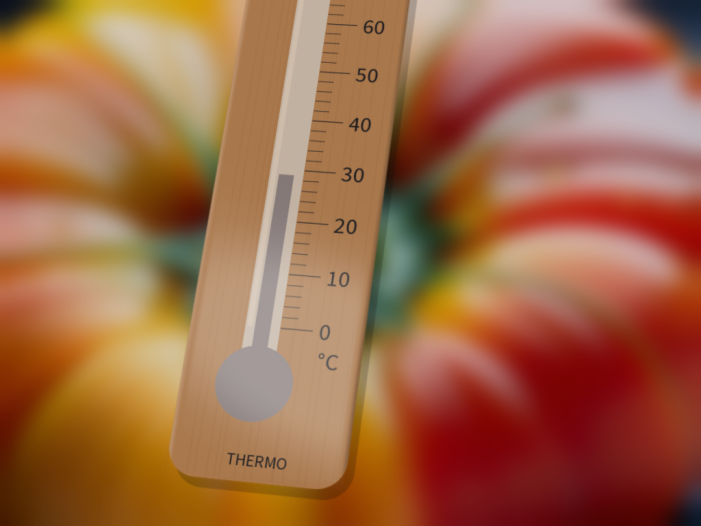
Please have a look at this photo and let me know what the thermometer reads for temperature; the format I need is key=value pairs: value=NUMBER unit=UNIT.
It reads value=29 unit=°C
